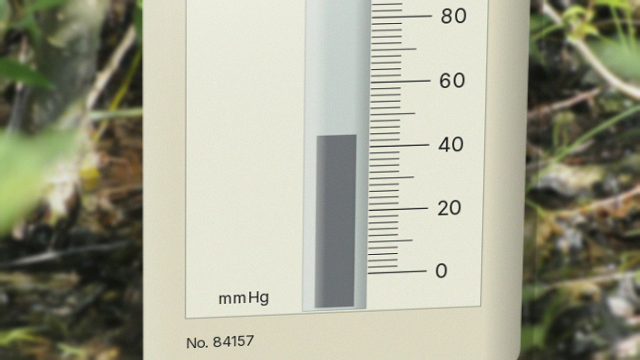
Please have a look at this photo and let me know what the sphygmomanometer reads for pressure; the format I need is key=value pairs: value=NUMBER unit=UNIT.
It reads value=44 unit=mmHg
